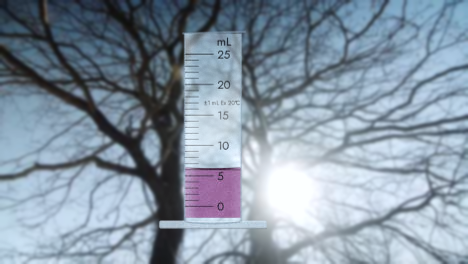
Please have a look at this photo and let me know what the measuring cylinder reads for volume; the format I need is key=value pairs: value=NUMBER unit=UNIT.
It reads value=6 unit=mL
